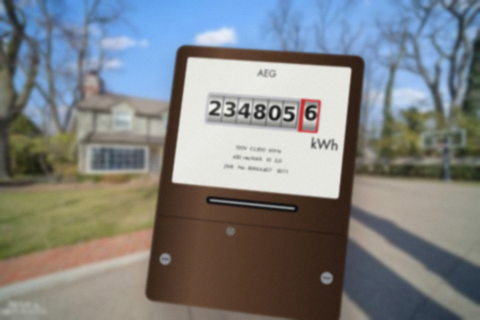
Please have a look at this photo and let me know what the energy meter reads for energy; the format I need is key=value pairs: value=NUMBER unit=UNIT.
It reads value=234805.6 unit=kWh
